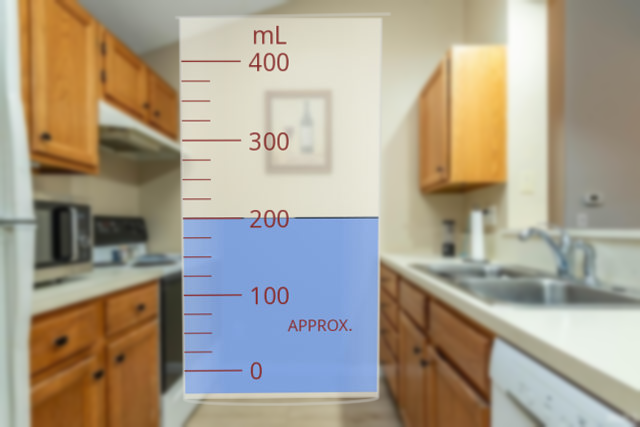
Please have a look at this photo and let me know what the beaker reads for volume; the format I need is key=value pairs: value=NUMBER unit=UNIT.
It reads value=200 unit=mL
